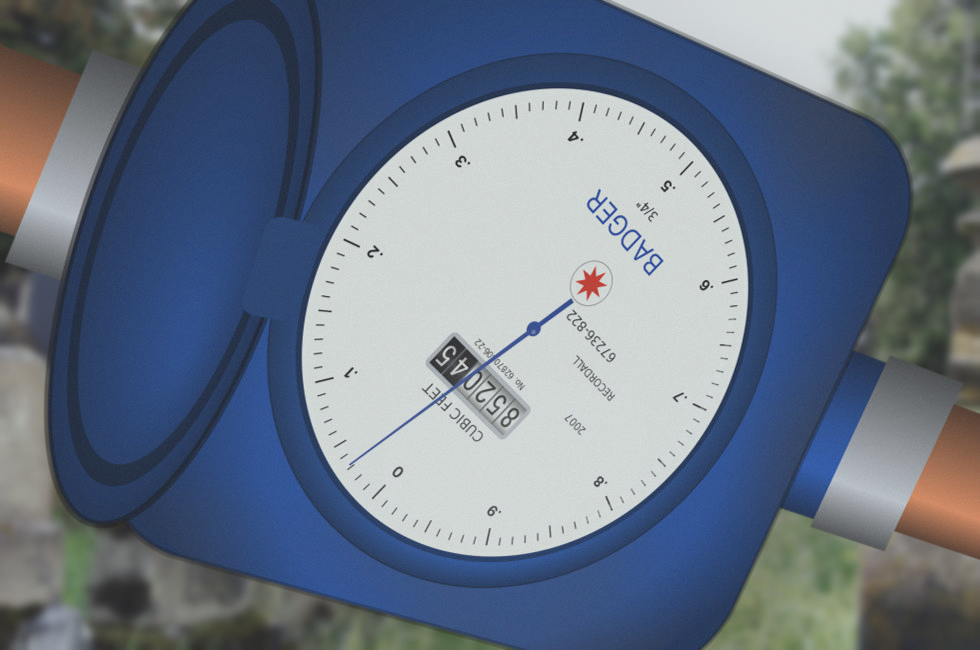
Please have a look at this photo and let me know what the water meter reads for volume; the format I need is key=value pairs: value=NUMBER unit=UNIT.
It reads value=852045.03 unit=ft³
